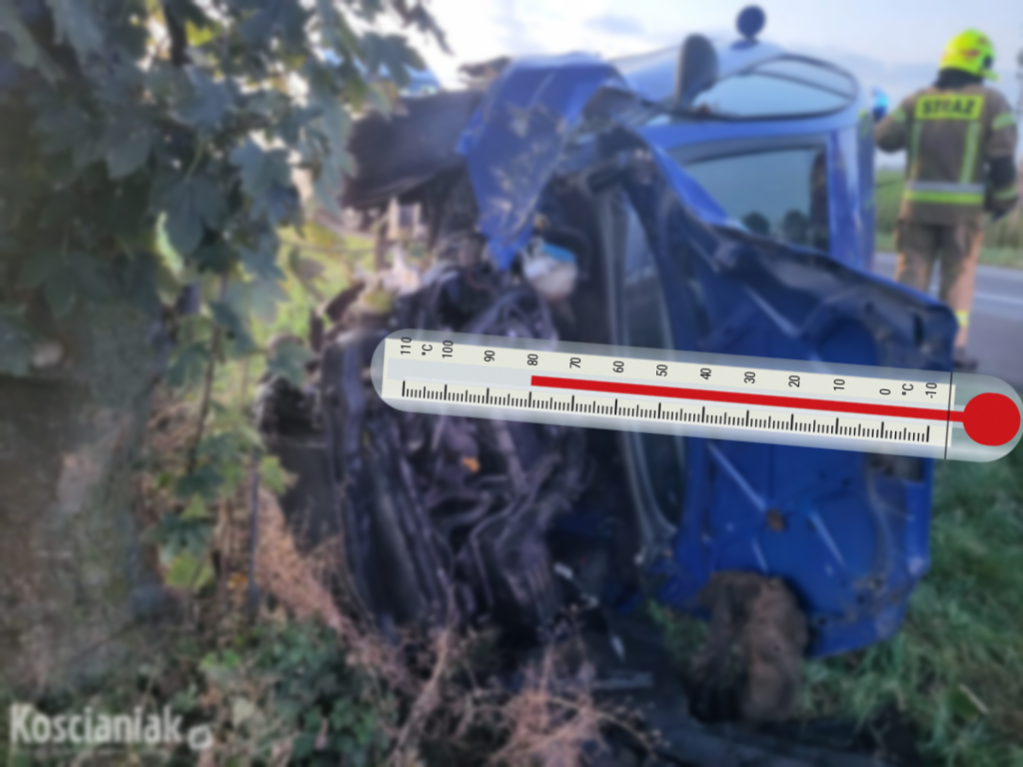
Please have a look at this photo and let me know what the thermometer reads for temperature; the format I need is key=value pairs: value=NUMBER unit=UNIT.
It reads value=80 unit=°C
